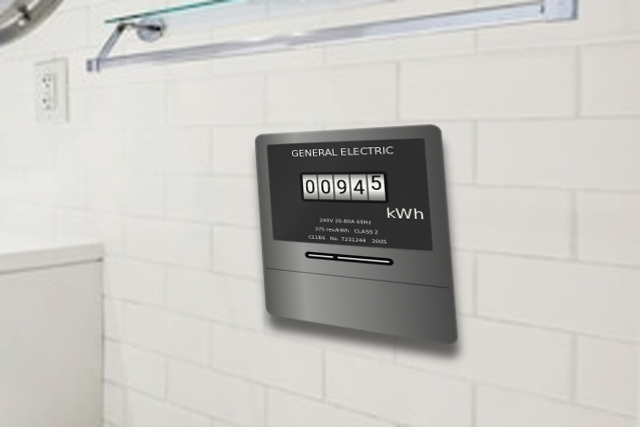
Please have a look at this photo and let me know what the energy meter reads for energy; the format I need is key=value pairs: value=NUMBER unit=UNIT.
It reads value=945 unit=kWh
